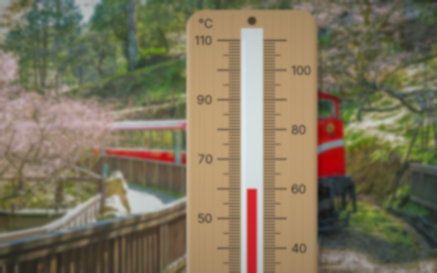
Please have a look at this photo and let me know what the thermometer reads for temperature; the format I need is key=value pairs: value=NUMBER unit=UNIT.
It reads value=60 unit=°C
